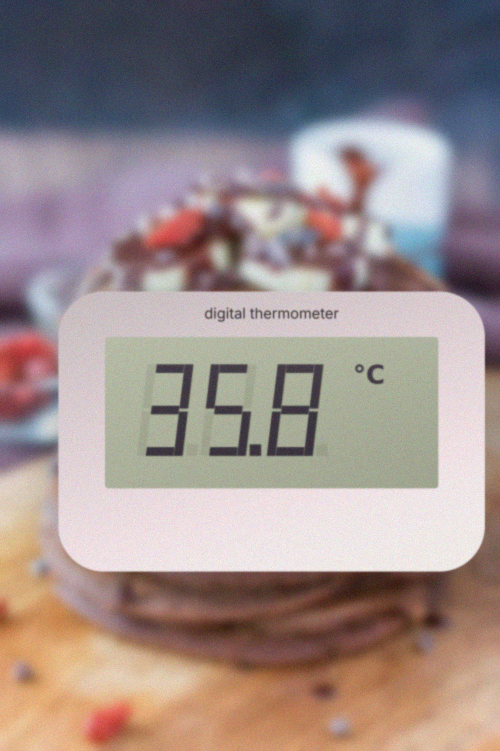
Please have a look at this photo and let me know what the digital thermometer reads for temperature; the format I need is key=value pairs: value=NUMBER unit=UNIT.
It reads value=35.8 unit=°C
